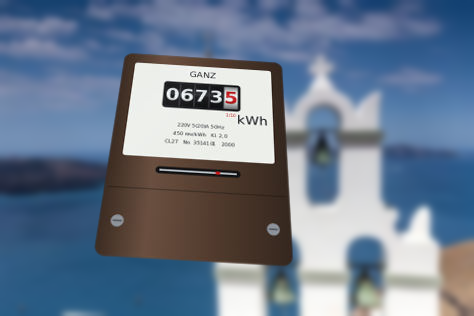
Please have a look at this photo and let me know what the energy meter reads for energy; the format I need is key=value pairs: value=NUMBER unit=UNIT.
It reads value=673.5 unit=kWh
